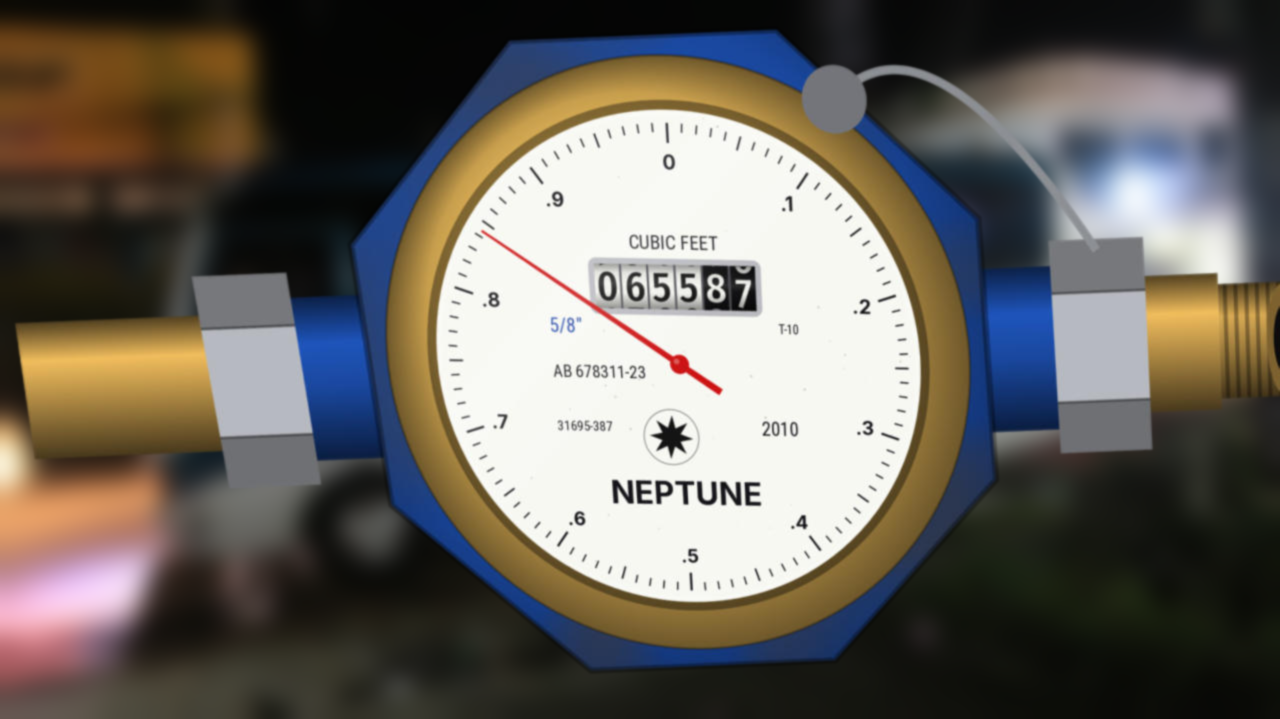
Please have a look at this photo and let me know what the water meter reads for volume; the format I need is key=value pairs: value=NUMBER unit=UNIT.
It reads value=65586.84 unit=ft³
